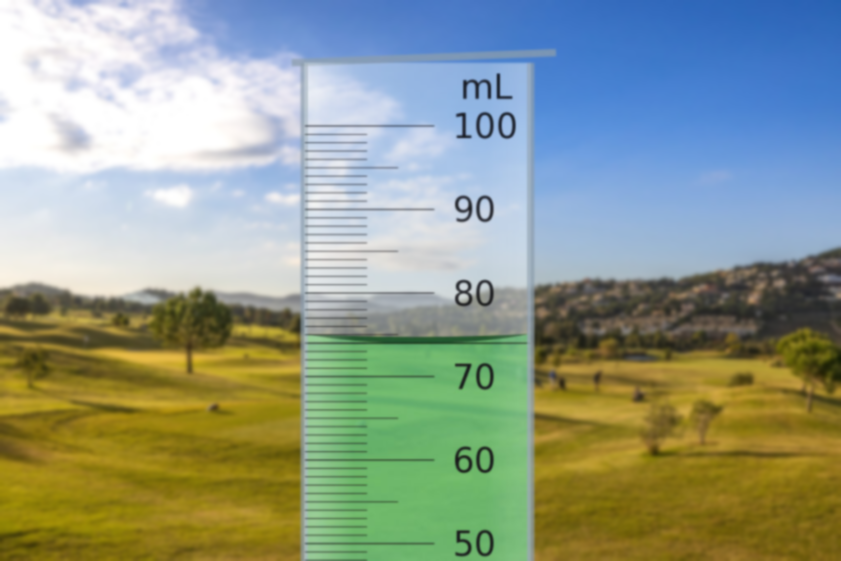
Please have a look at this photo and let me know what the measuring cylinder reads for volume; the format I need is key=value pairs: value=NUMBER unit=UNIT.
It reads value=74 unit=mL
